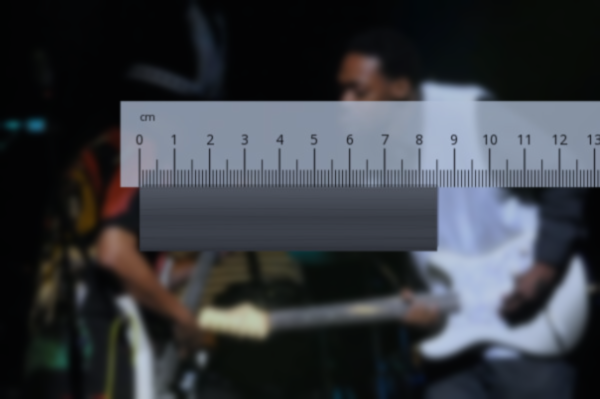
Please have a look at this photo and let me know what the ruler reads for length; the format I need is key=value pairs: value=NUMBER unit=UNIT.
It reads value=8.5 unit=cm
